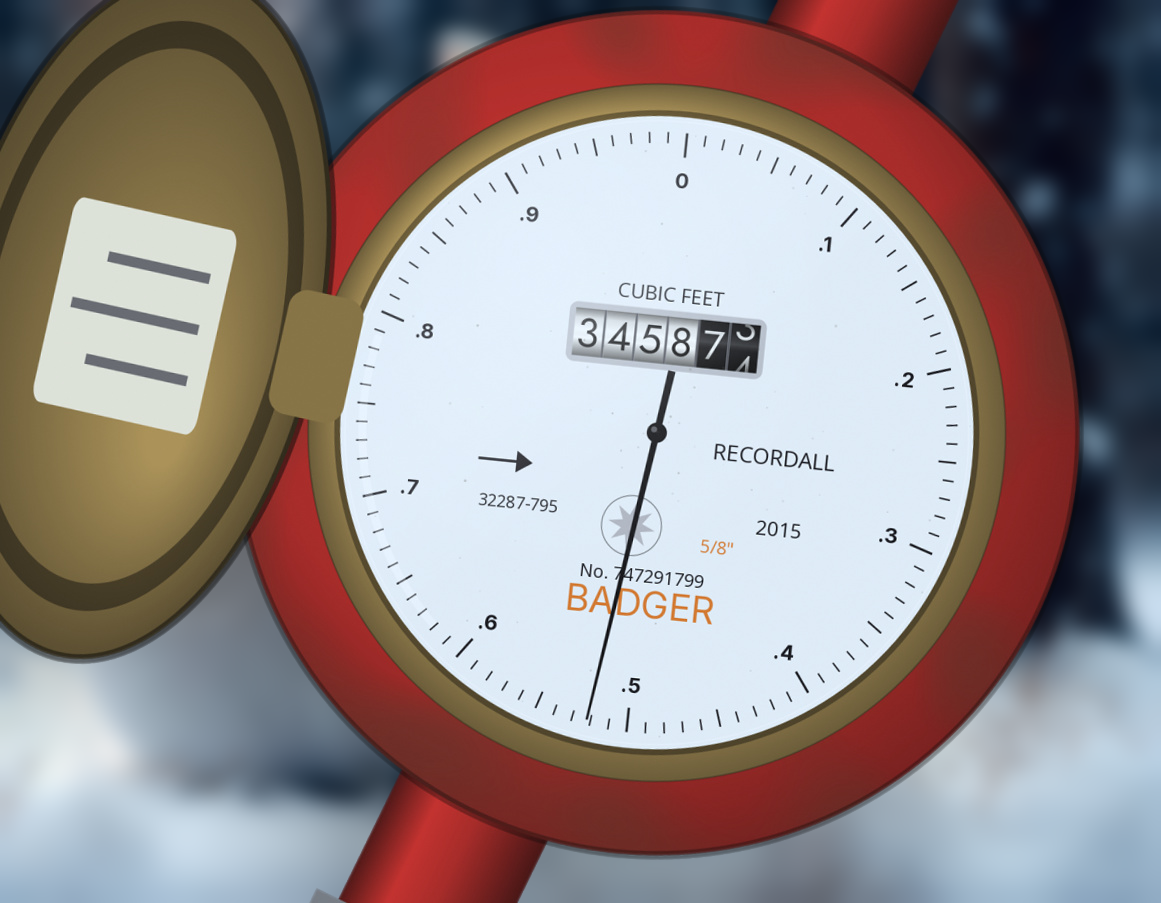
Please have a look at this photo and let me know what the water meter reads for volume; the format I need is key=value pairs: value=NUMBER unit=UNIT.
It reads value=345873.52 unit=ft³
